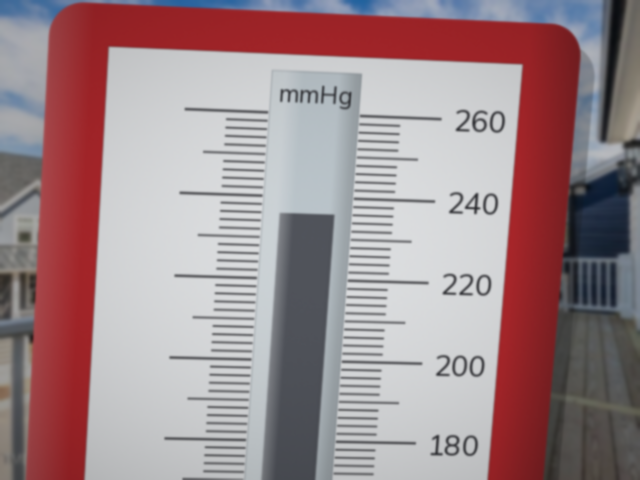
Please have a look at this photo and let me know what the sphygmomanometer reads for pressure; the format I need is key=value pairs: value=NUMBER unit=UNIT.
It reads value=236 unit=mmHg
